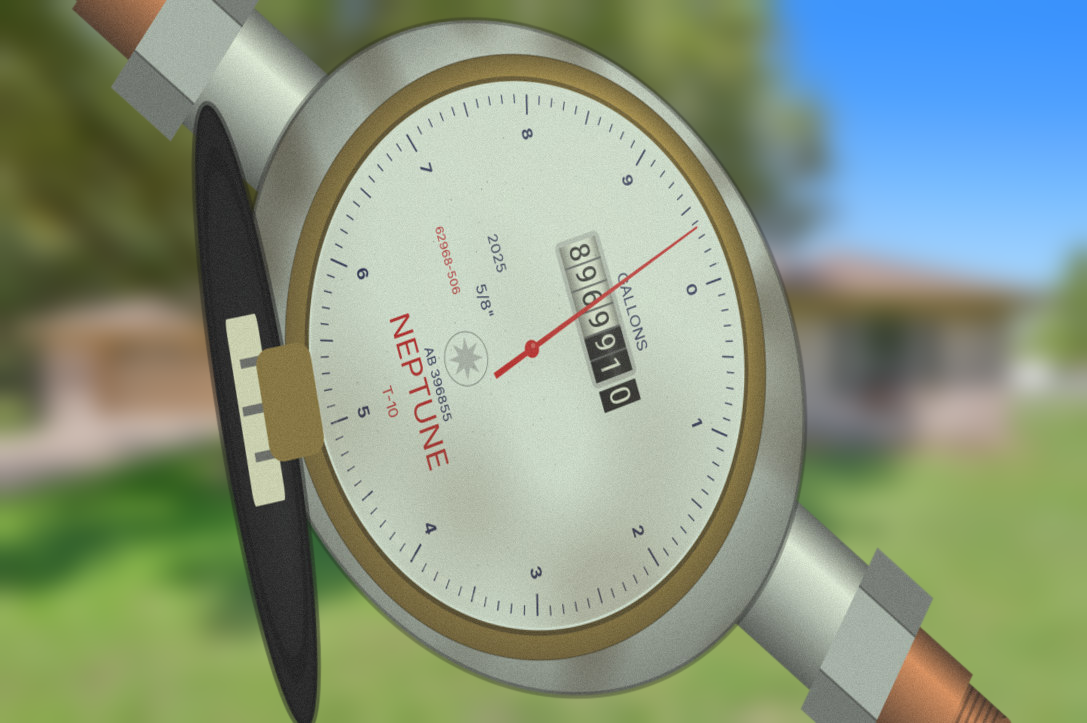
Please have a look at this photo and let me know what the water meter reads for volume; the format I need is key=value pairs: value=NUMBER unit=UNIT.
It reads value=8969909.6 unit=gal
